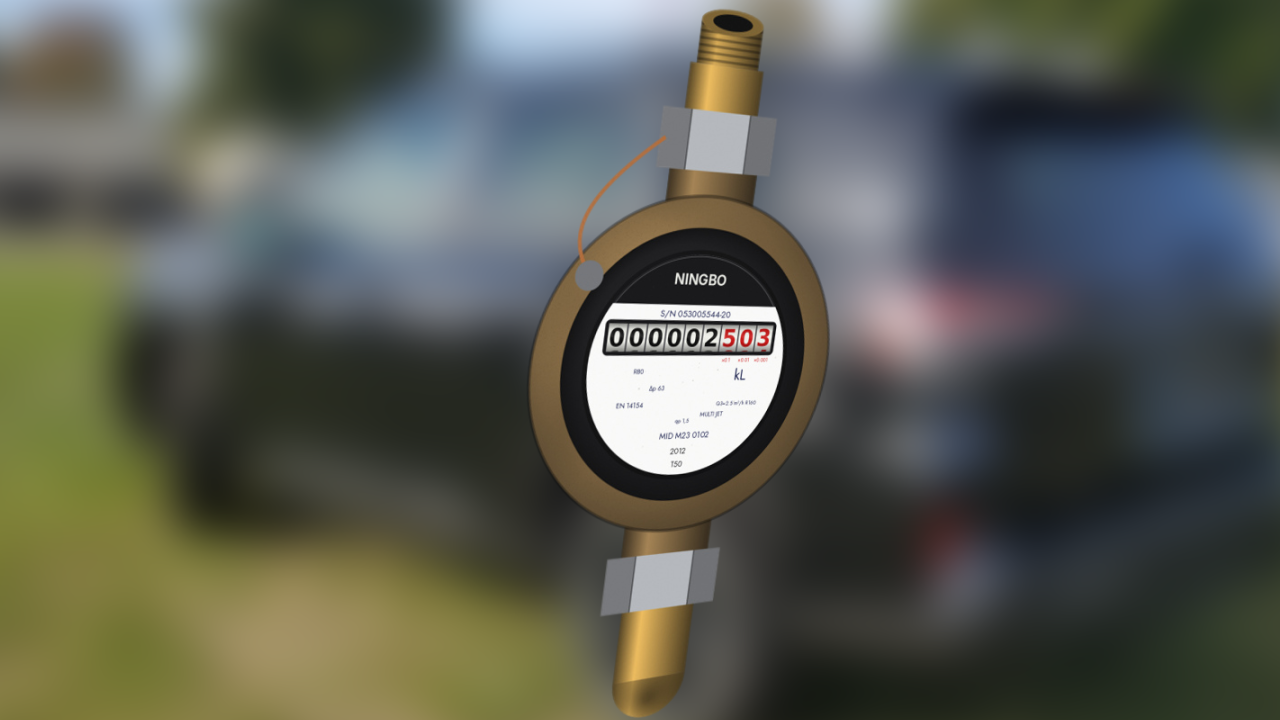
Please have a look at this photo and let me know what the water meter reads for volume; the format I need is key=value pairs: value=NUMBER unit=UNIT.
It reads value=2.503 unit=kL
